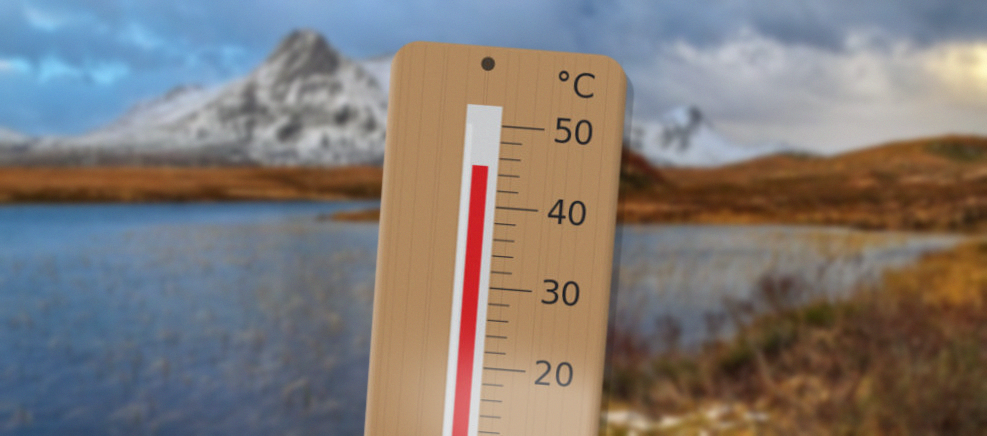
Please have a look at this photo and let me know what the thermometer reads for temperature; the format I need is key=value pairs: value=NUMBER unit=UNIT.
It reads value=45 unit=°C
